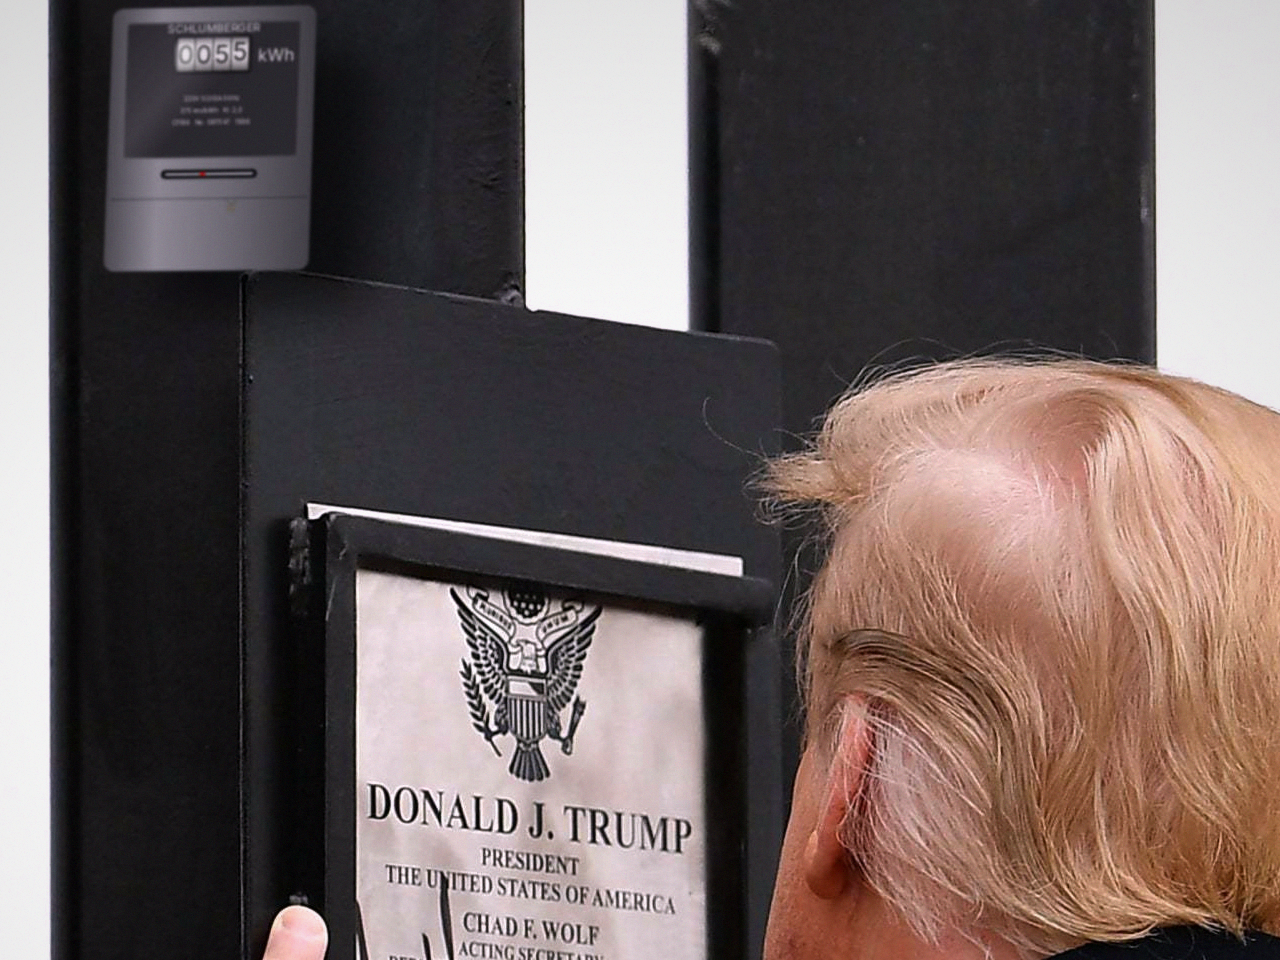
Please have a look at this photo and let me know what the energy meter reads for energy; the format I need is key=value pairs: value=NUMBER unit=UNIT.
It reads value=55 unit=kWh
